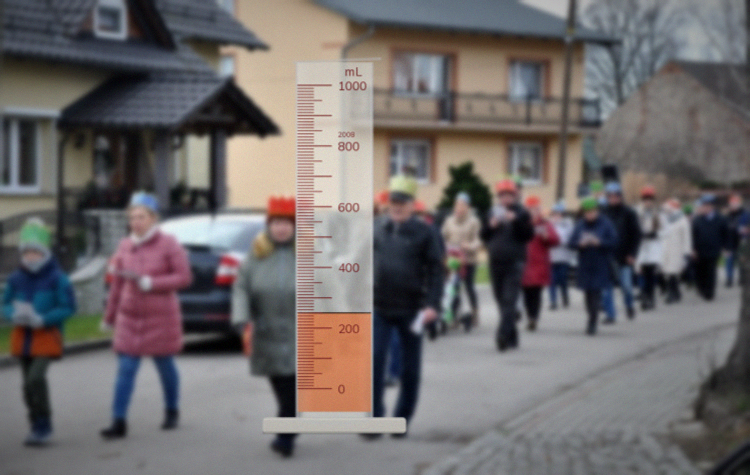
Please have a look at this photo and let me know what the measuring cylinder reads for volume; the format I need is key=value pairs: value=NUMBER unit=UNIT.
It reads value=250 unit=mL
